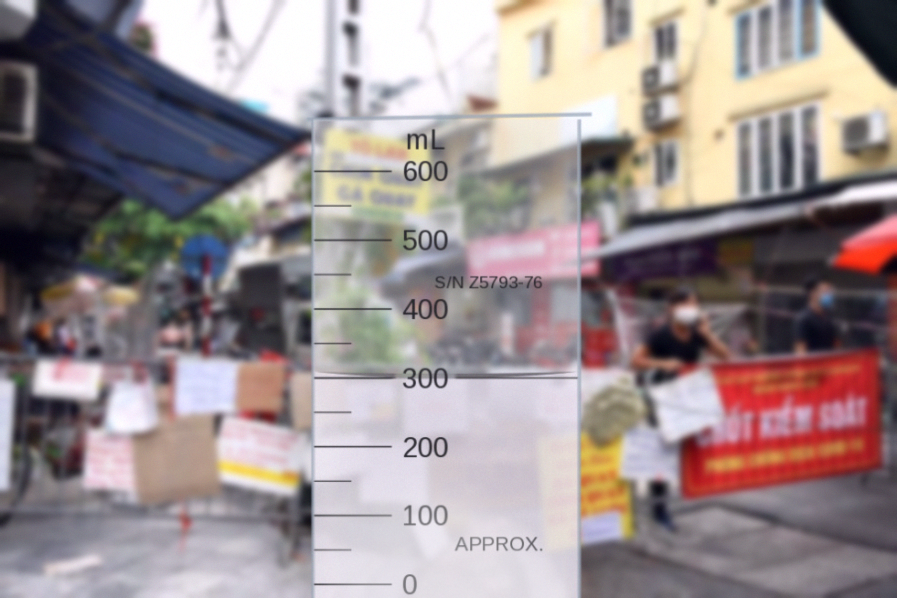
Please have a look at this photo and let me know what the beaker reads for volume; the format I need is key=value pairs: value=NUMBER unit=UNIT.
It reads value=300 unit=mL
